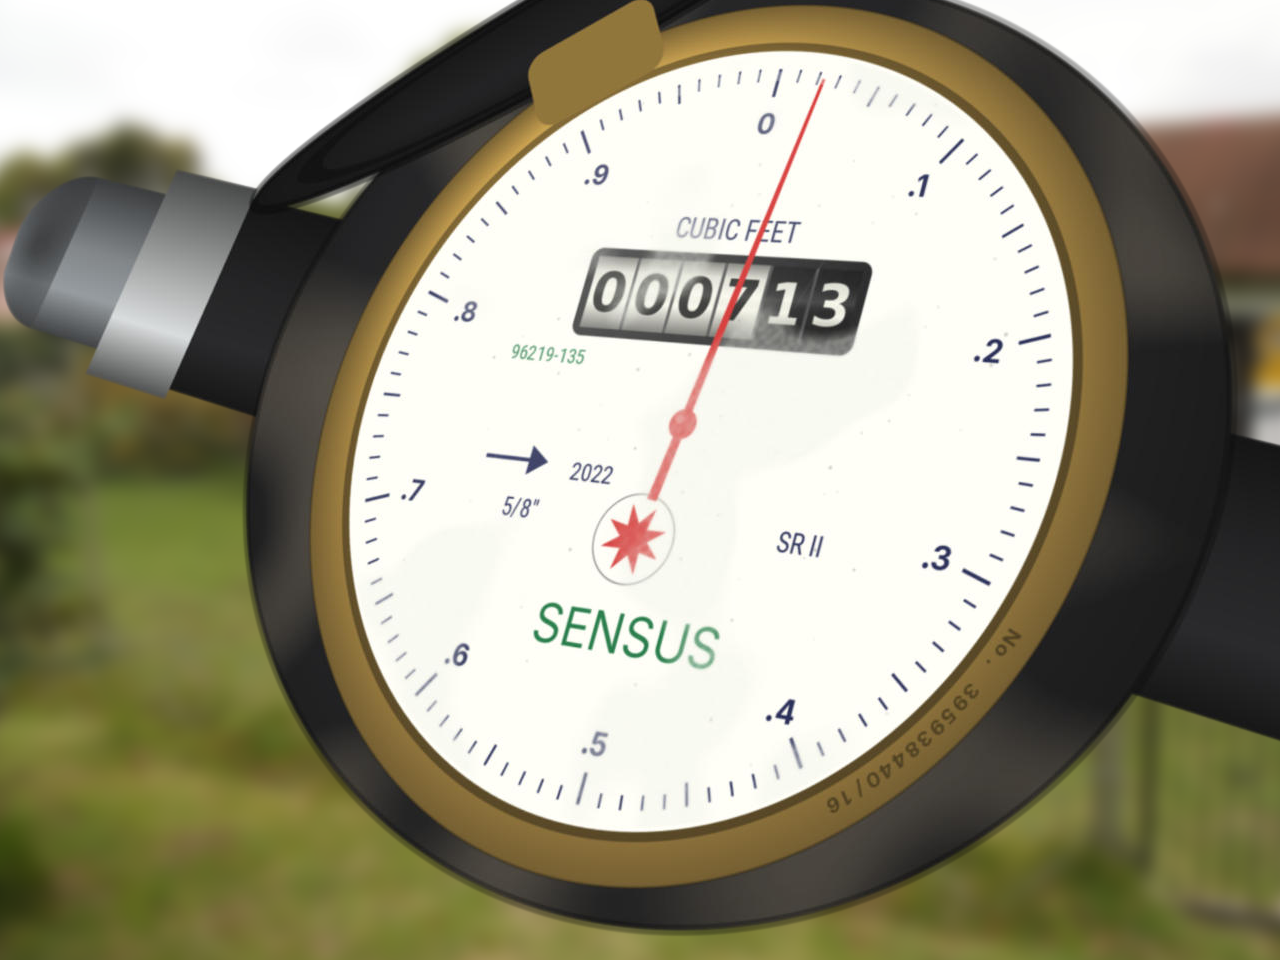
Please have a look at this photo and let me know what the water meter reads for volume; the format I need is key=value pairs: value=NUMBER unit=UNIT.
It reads value=713.02 unit=ft³
